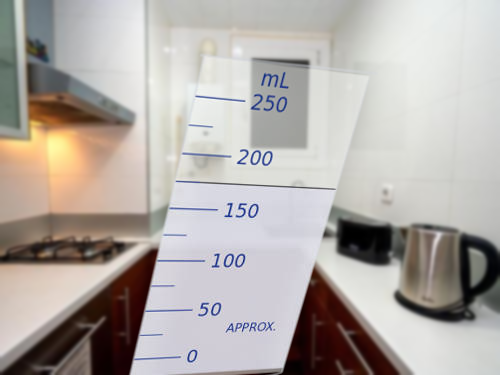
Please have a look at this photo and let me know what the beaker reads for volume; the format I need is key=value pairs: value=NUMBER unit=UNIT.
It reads value=175 unit=mL
